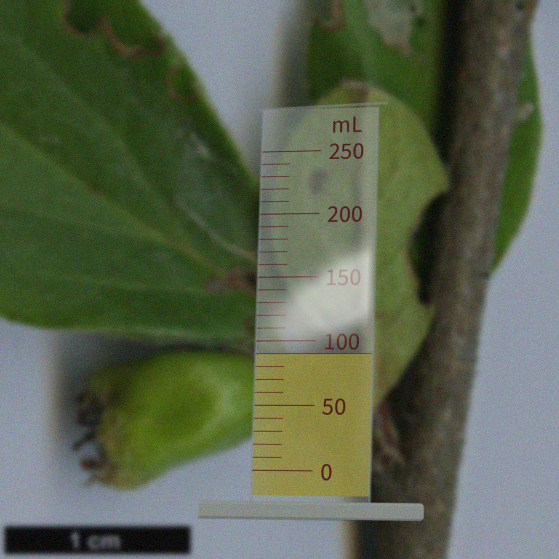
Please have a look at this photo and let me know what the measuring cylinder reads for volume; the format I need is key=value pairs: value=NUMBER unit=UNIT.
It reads value=90 unit=mL
